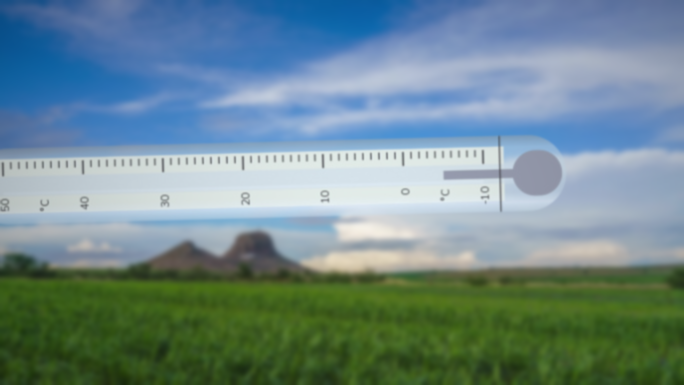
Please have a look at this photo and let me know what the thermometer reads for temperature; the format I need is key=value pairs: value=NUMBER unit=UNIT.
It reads value=-5 unit=°C
